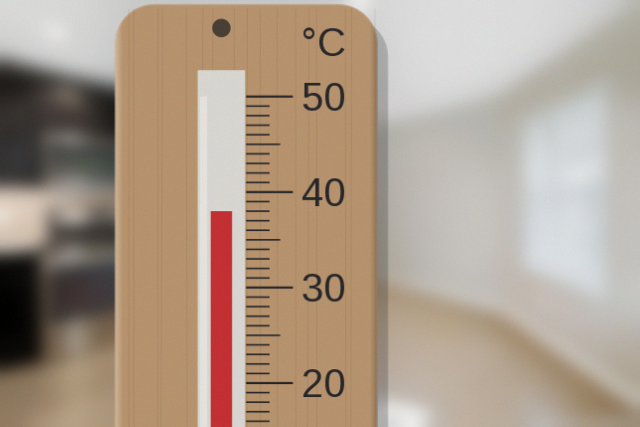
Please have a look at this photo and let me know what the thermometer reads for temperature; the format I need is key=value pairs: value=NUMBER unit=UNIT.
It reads value=38 unit=°C
